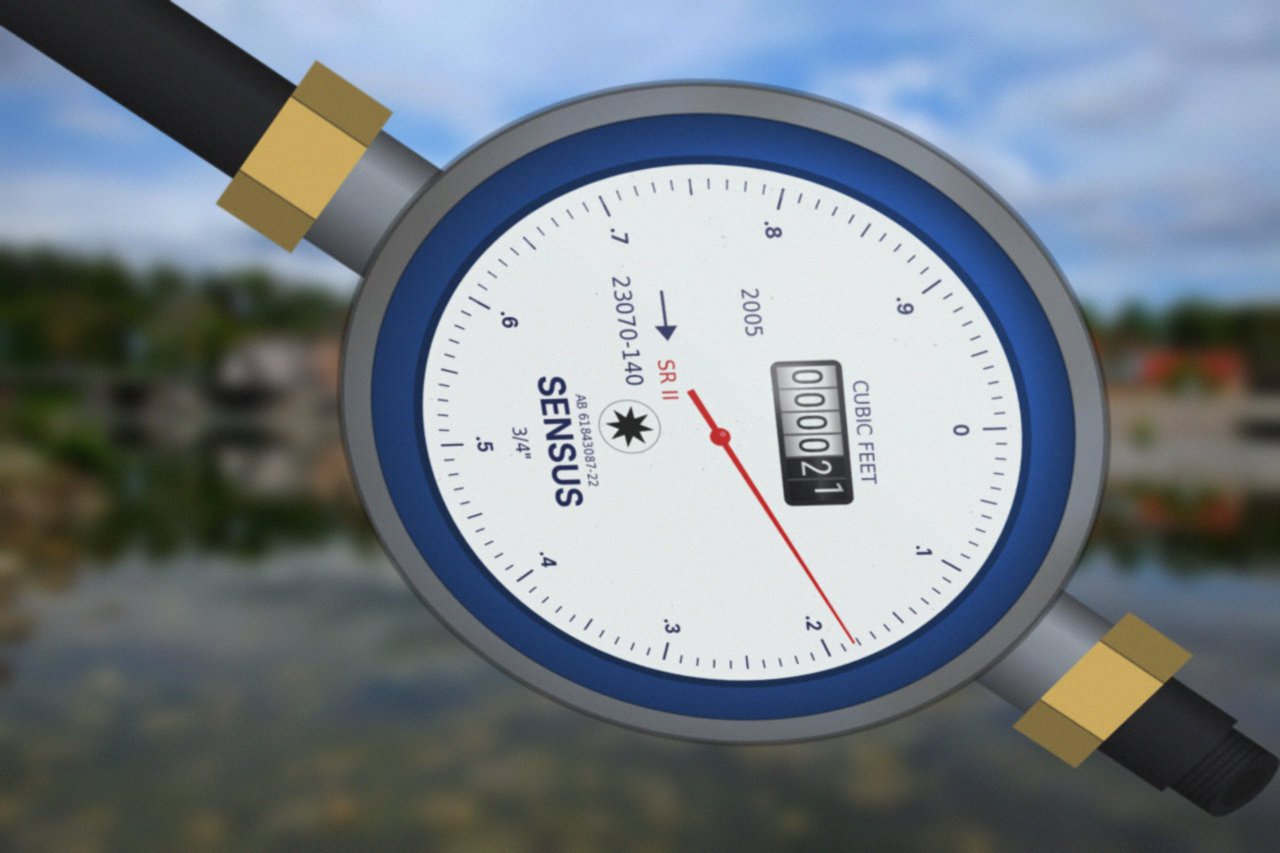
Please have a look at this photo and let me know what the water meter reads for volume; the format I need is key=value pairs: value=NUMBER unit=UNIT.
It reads value=21.18 unit=ft³
